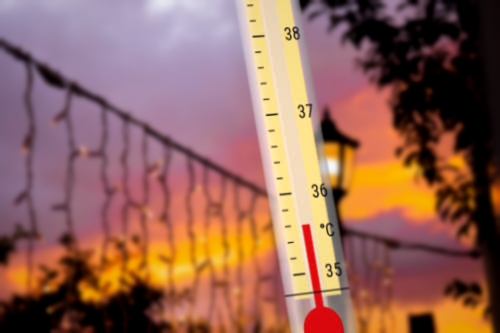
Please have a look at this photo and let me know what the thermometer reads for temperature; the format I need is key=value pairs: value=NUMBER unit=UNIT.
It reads value=35.6 unit=°C
